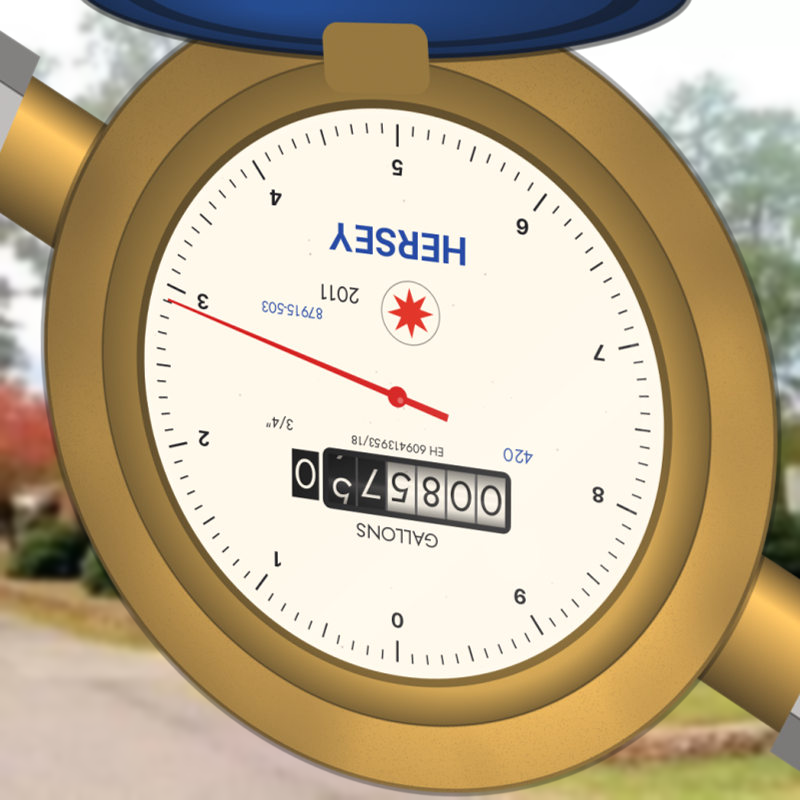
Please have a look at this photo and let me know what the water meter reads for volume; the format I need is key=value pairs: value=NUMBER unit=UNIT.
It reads value=85752.9 unit=gal
